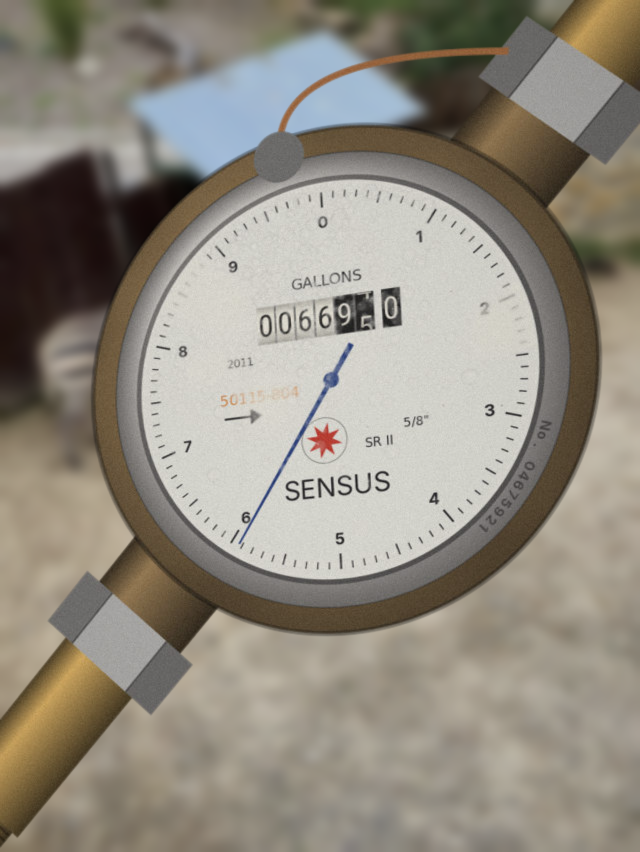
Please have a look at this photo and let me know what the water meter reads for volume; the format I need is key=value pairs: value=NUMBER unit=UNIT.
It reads value=66945.9 unit=gal
